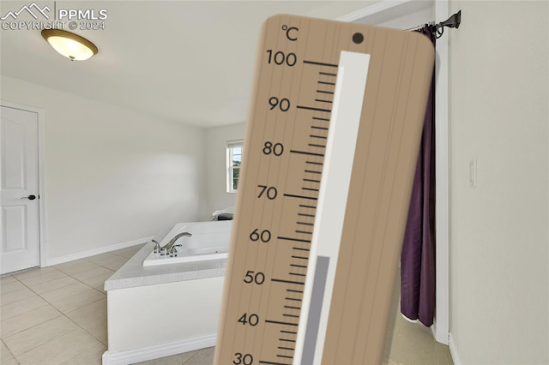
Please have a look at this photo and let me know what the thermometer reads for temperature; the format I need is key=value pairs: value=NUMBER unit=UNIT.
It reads value=57 unit=°C
